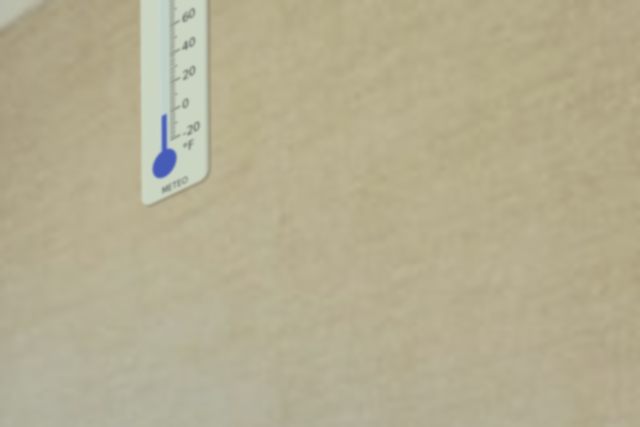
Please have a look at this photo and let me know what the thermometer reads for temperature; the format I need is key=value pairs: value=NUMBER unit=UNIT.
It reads value=0 unit=°F
